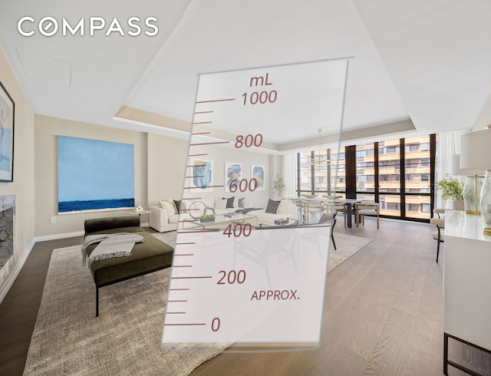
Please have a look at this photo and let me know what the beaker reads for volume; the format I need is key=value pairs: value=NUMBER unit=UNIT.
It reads value=400 unit=mL
